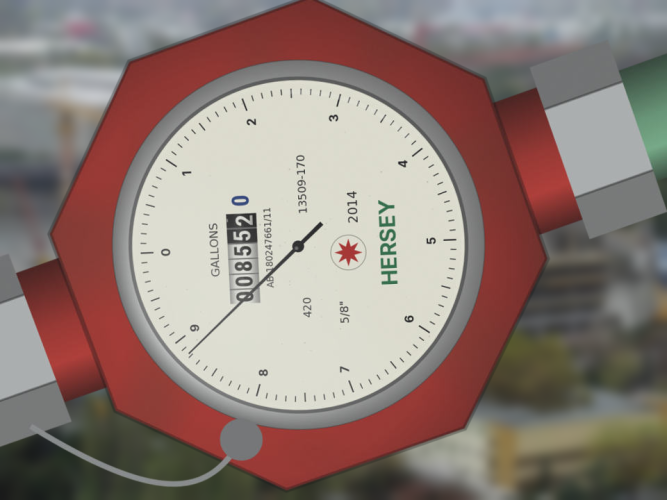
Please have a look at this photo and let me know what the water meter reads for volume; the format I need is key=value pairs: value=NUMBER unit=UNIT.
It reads value=85518.8 unit=gal
